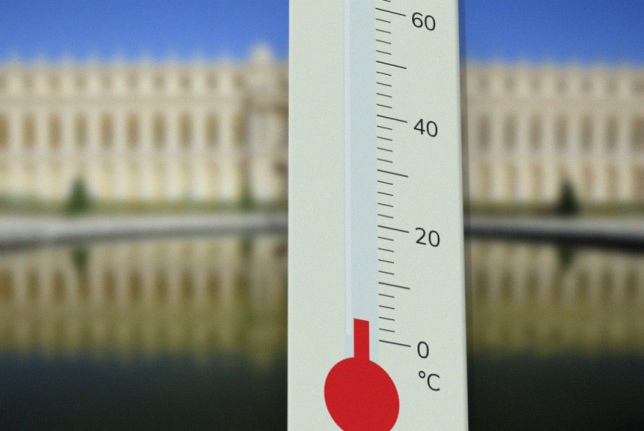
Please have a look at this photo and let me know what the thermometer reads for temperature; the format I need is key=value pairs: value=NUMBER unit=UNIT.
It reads value=3 unit=°C
